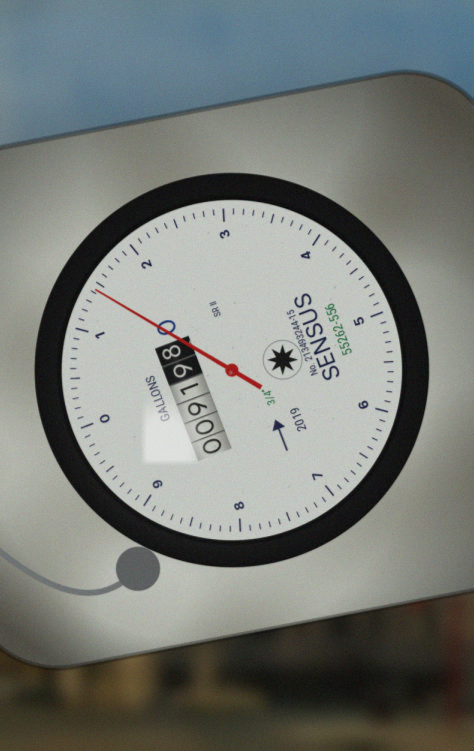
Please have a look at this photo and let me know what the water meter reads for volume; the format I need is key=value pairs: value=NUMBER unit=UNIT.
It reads value=91981.4 unit=gal
